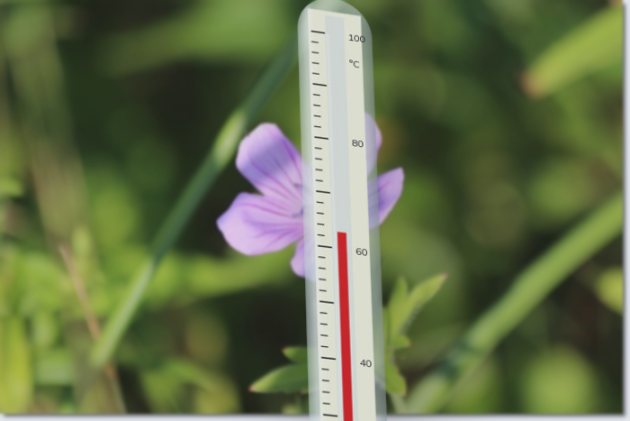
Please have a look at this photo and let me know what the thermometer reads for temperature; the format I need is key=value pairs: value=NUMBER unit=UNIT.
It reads value=63 unit=°C
